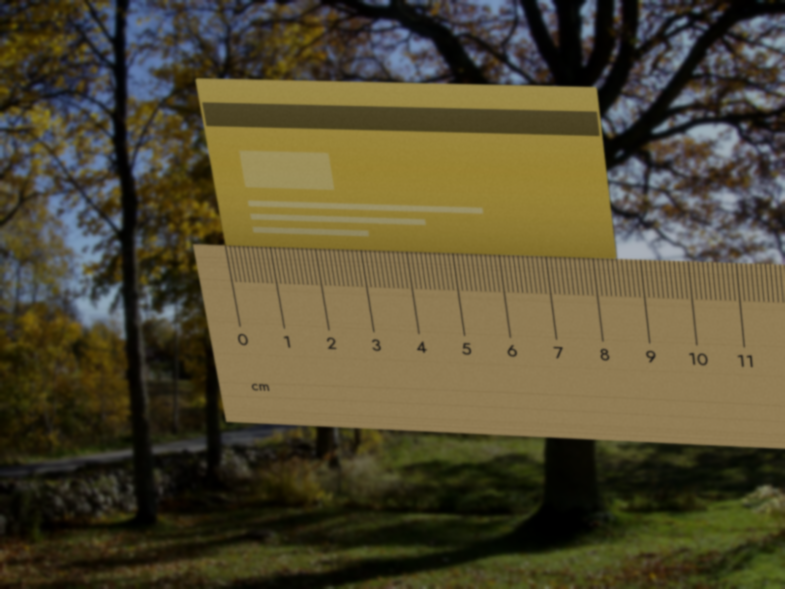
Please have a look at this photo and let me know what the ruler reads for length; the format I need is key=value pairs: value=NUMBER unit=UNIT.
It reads value=8.5 unit=cm
